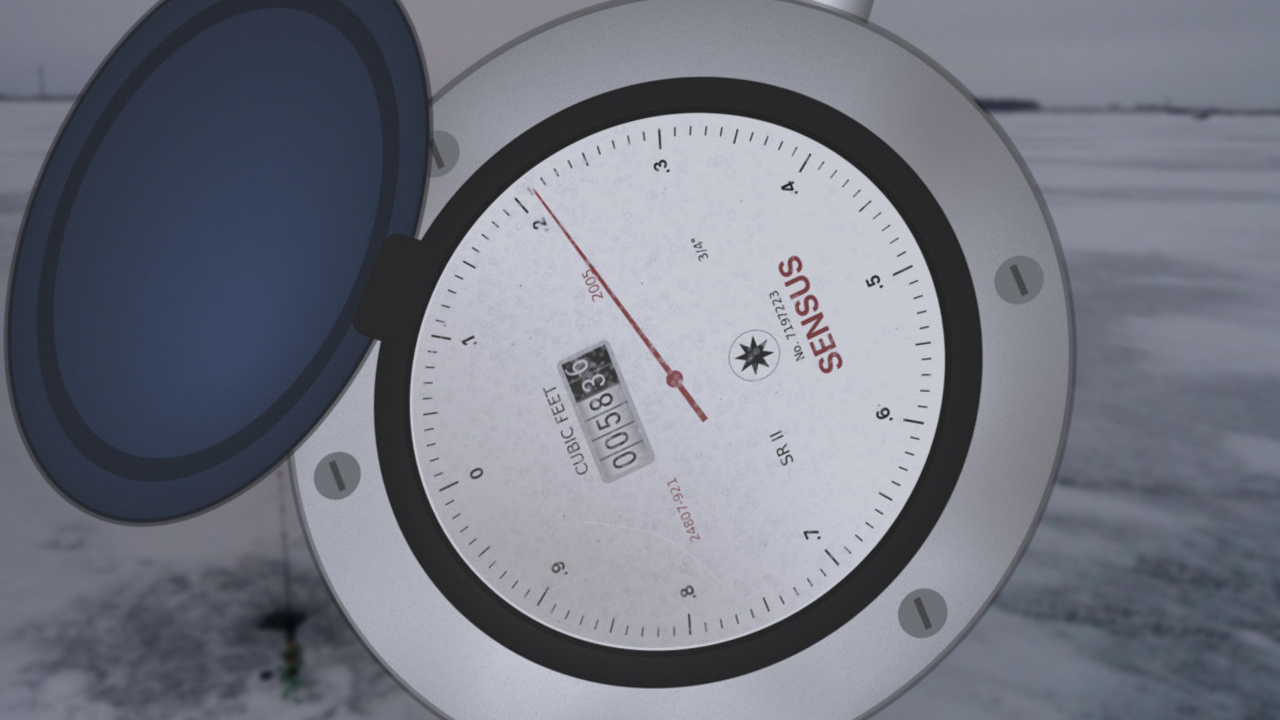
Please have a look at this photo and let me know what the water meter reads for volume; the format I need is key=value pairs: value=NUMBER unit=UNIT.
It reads value=5836.21 unit=ft³
